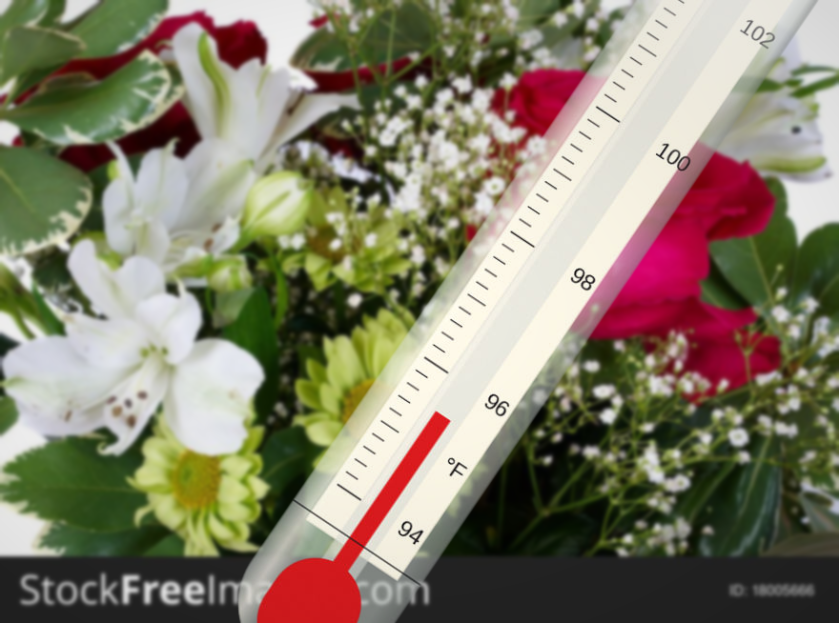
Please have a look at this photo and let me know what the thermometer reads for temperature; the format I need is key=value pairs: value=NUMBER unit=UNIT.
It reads value=95.5 unit=°F
